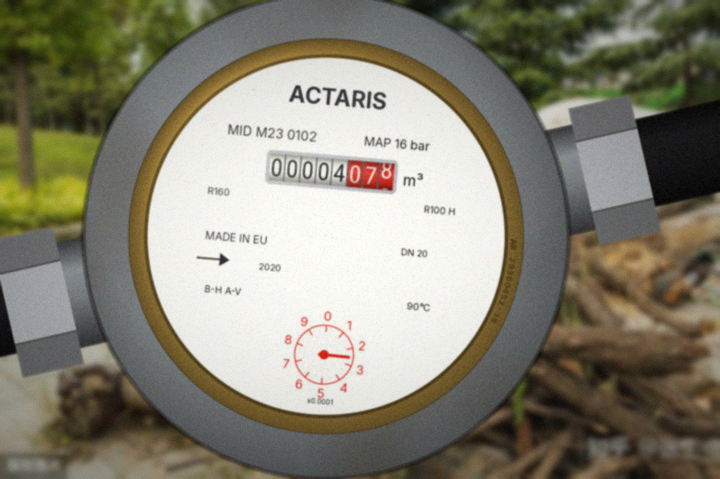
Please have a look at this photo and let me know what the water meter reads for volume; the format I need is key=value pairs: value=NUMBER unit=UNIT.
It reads value=4.0782 unit=m³
